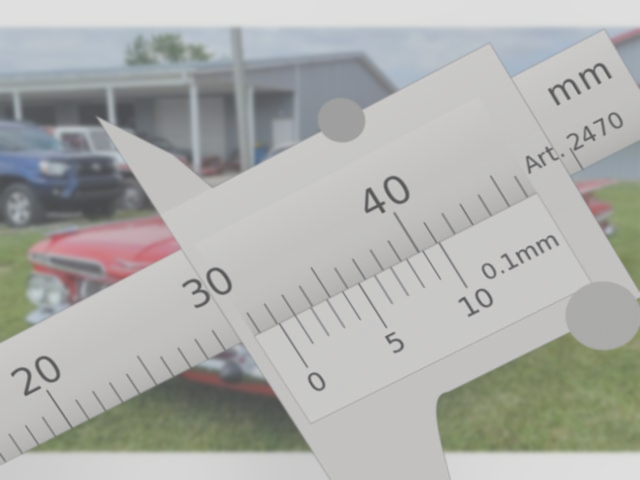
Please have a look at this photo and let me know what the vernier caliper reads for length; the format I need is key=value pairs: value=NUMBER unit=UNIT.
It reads value=32.1 unit=mm
